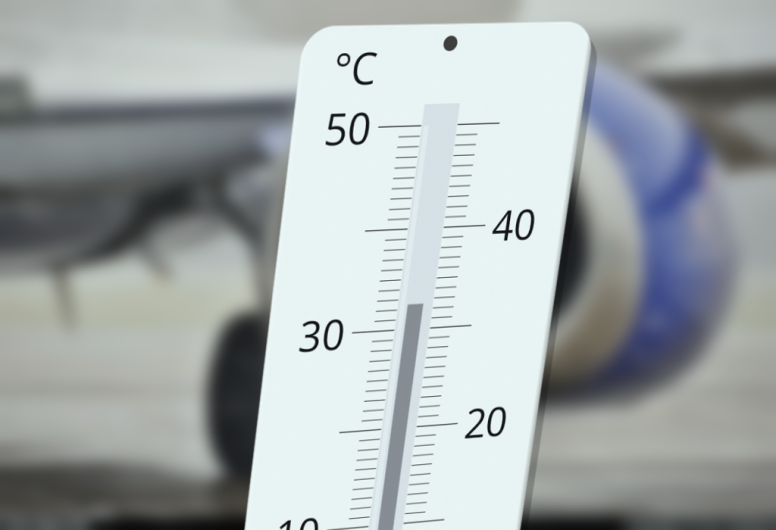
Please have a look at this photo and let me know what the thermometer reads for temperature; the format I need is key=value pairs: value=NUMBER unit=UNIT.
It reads value=32.5 unit=°C
